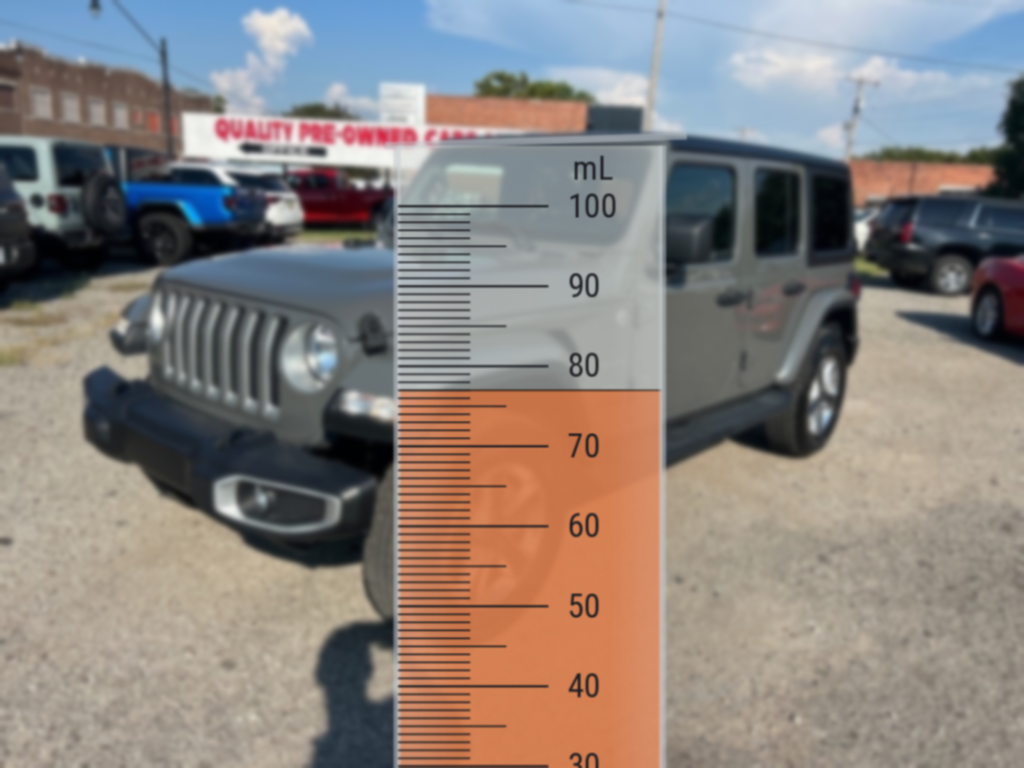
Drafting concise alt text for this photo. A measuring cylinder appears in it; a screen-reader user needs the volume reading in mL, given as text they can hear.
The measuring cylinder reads 77 mL
